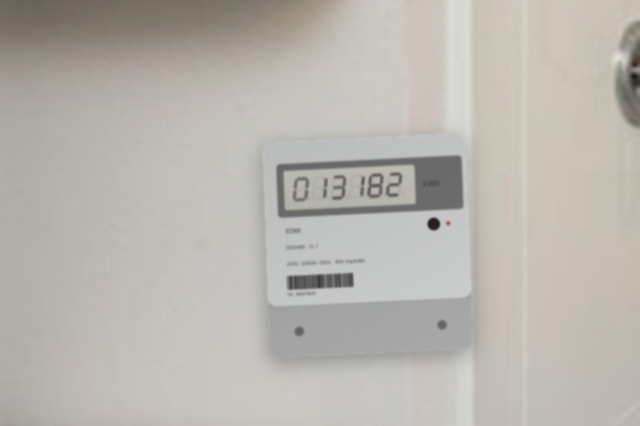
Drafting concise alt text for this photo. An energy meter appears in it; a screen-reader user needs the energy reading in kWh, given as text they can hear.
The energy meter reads 13182 kWh
